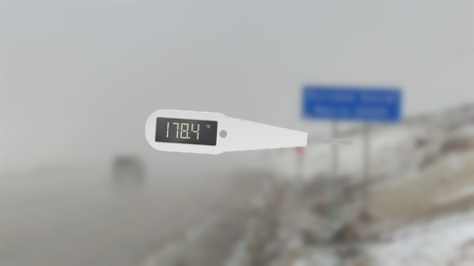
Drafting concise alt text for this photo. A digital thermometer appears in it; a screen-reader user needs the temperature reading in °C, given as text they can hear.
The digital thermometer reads 178.4 °C
